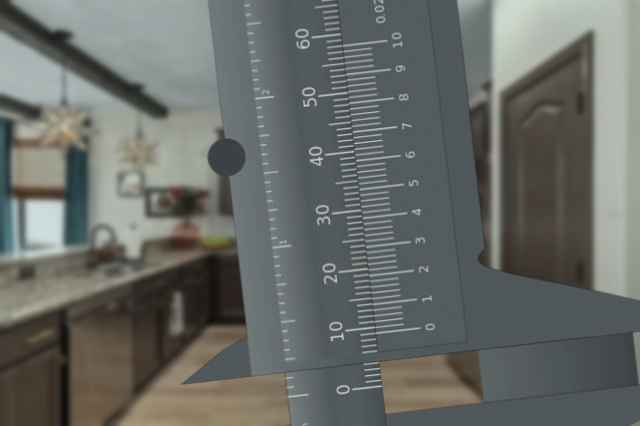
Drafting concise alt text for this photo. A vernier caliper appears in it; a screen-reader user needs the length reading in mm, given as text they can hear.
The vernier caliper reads 9.0 mm
